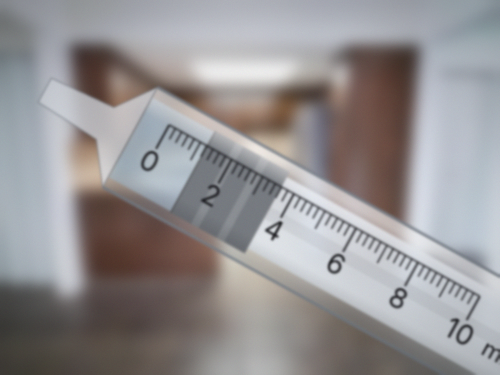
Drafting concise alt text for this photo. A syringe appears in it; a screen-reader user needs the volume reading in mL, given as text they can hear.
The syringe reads 1.2 mL
